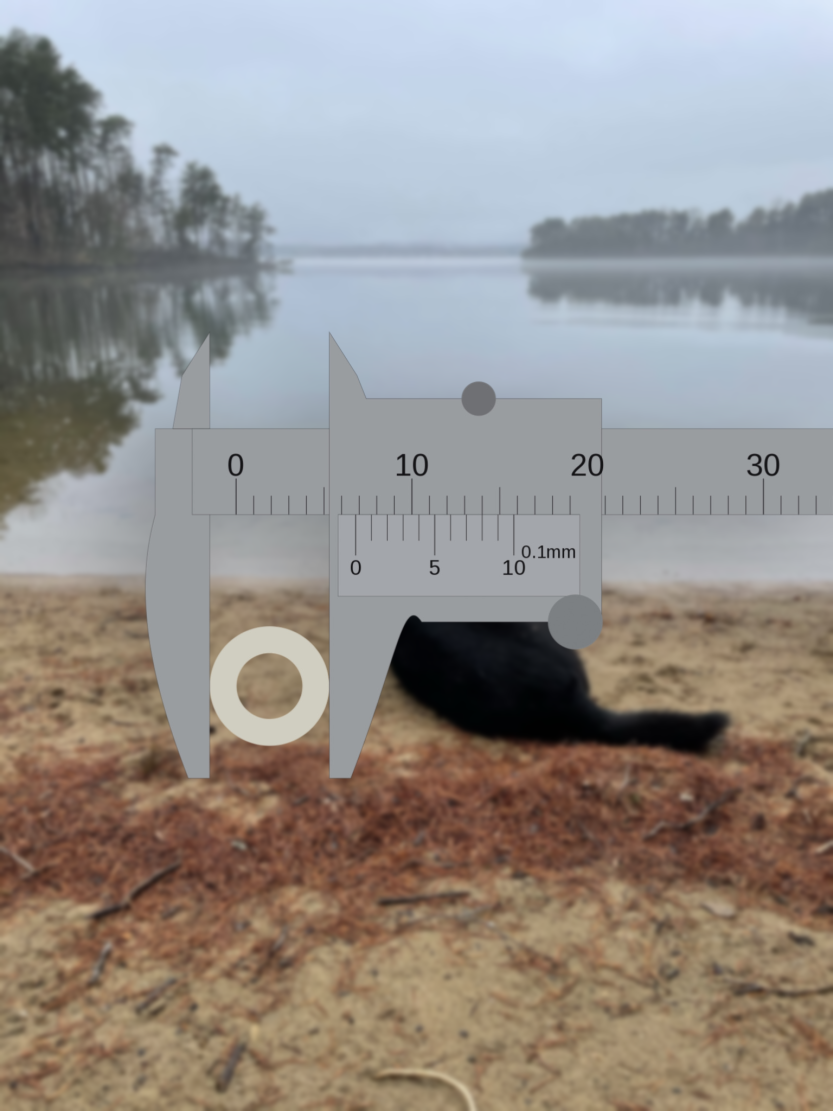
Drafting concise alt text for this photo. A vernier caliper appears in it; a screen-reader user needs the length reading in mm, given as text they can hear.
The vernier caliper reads 6.8 mm
